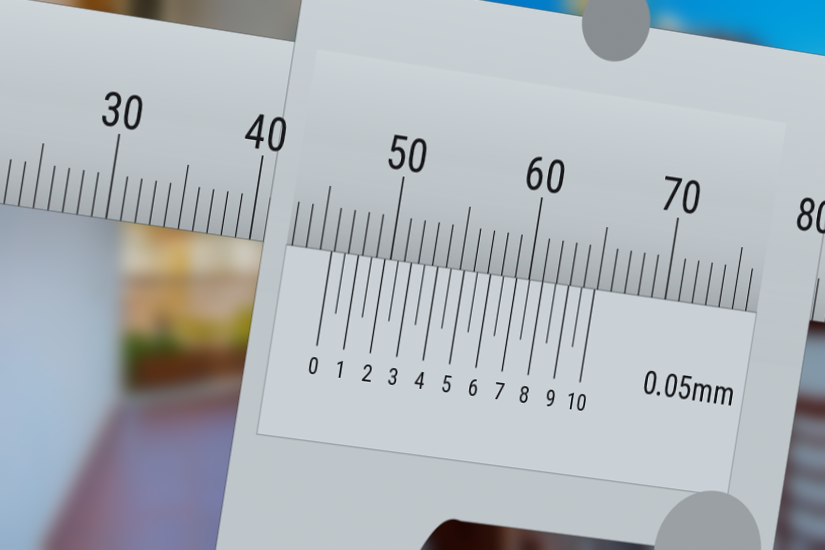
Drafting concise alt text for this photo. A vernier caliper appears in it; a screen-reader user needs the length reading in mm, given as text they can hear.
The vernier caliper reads 45.8 mm
